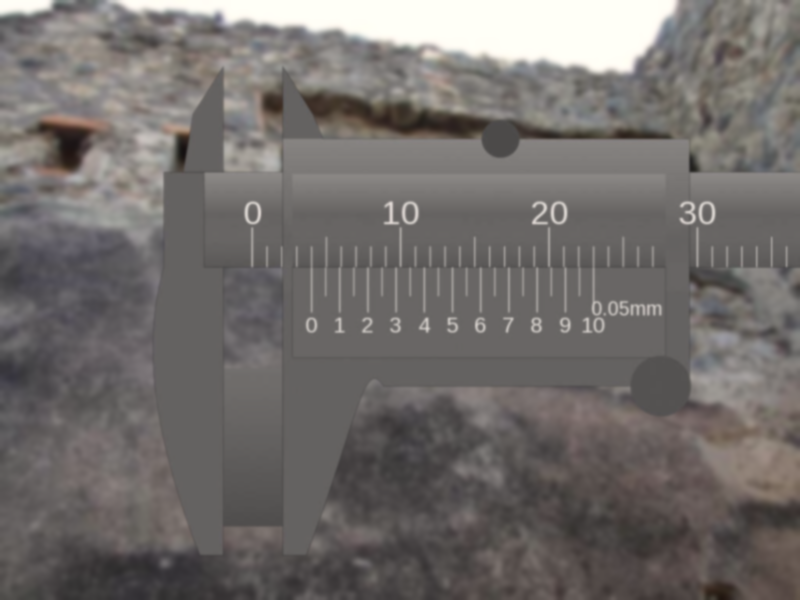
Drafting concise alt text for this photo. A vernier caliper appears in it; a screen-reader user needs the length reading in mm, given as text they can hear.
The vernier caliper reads 4.0 mm
